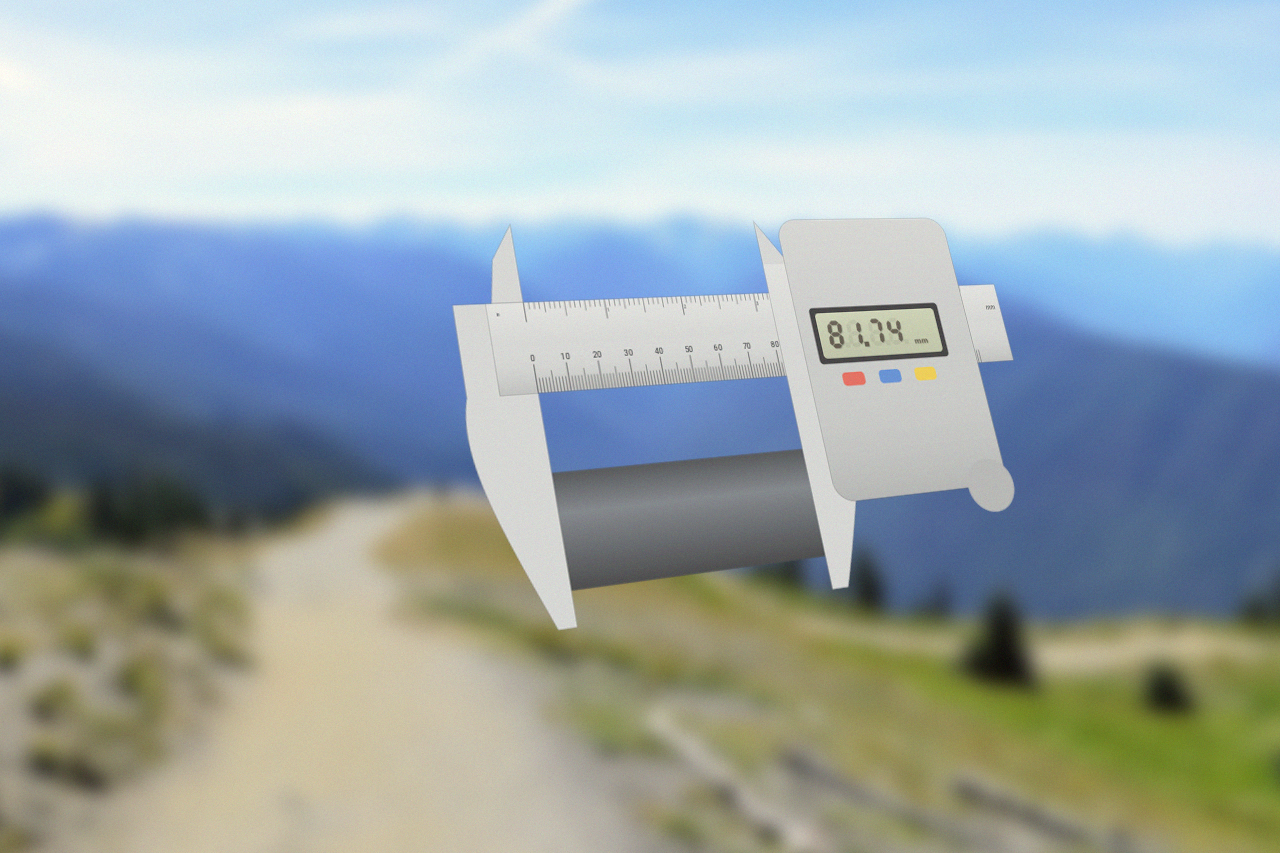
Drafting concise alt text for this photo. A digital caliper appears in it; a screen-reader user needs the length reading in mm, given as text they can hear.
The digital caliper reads 81.74 mm
